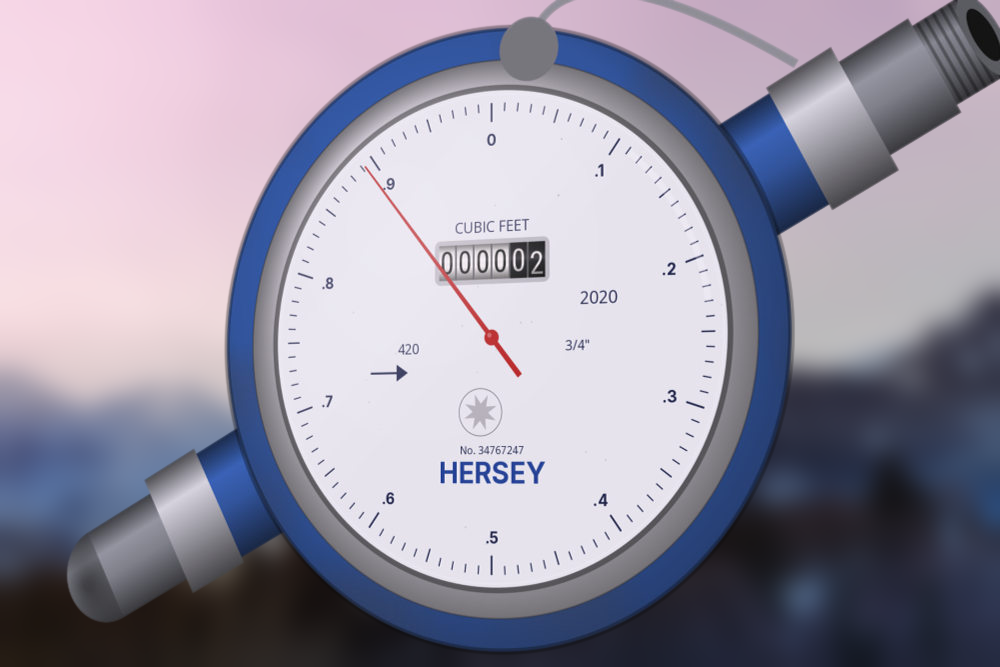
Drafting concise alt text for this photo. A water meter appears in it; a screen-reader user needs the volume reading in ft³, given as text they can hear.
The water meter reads 1.89 ft³
